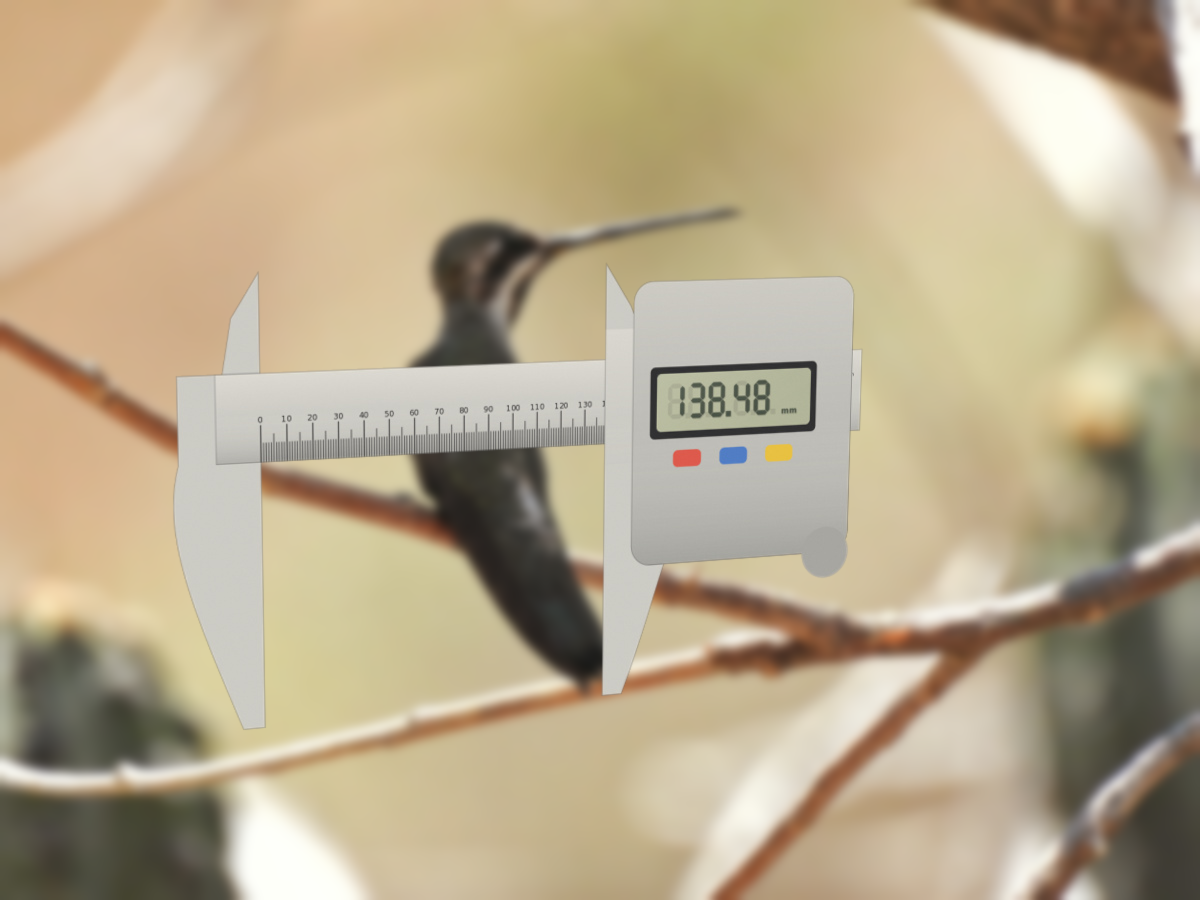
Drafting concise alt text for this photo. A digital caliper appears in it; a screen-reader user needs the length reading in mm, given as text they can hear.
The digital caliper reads 138.48 mm
